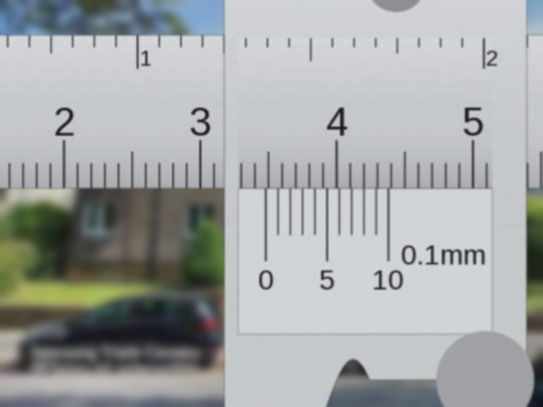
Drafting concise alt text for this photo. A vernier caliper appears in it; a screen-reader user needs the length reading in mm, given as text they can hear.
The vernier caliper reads 34.8 mm
